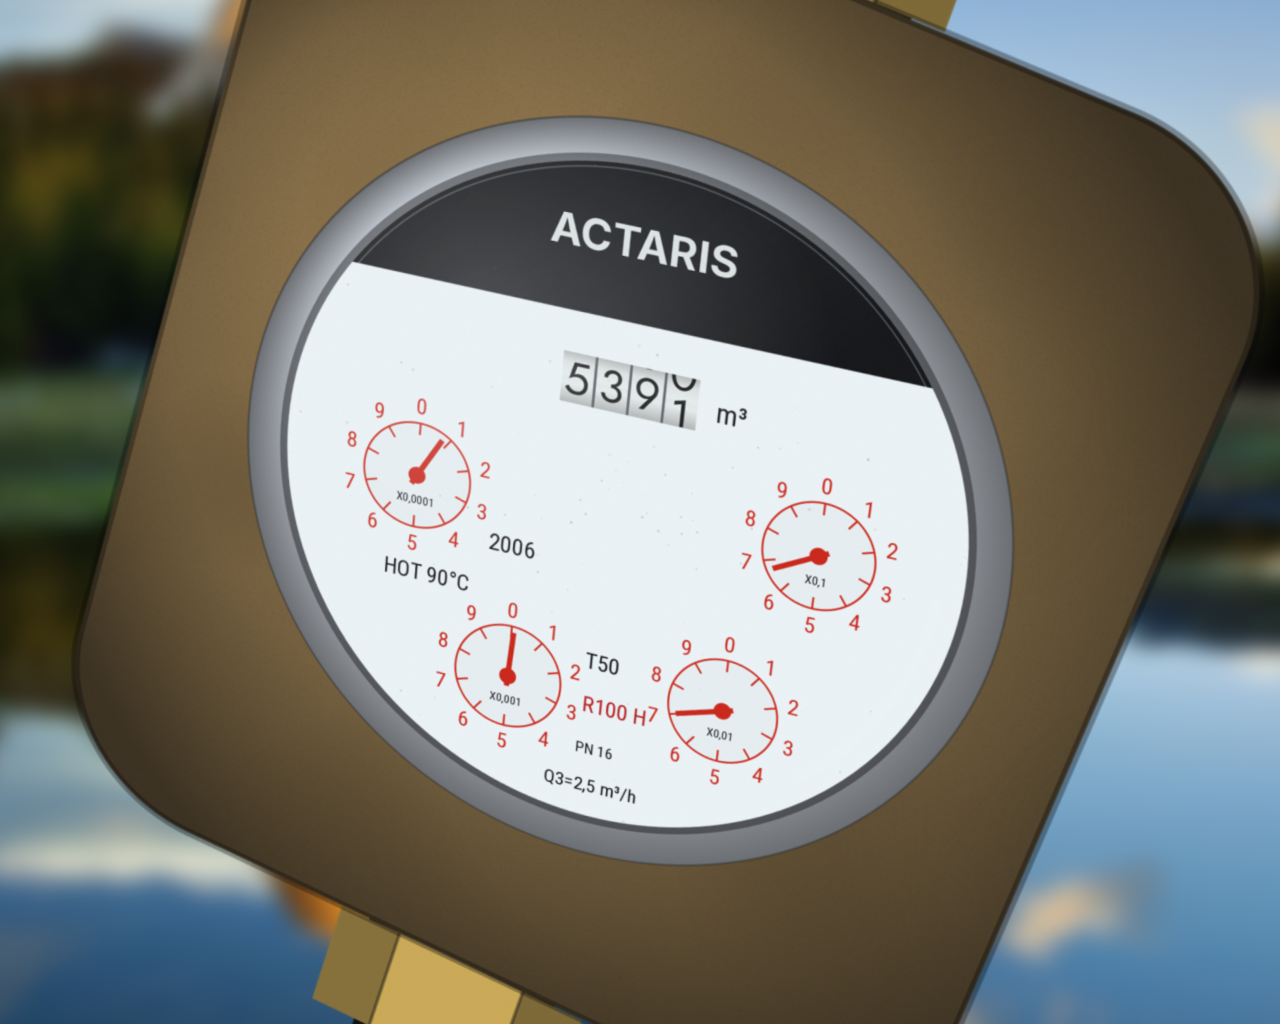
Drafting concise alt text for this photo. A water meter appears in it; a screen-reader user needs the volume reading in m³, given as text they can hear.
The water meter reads 5390.6700 m³
